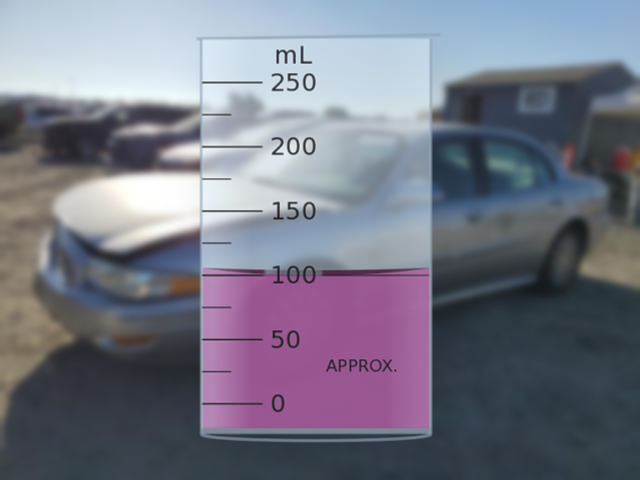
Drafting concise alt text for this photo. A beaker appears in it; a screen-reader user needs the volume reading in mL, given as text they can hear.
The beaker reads 100 mL
